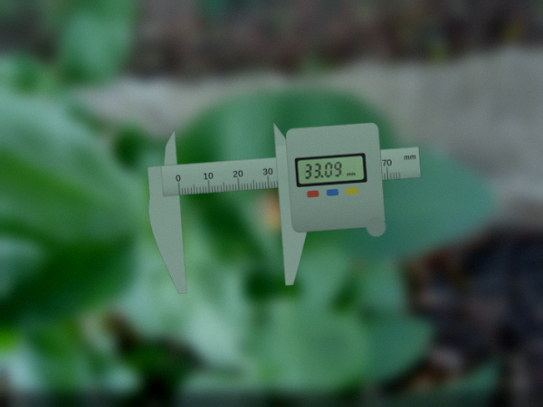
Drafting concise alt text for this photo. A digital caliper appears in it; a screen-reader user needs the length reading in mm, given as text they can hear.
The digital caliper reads 33.09 mm
